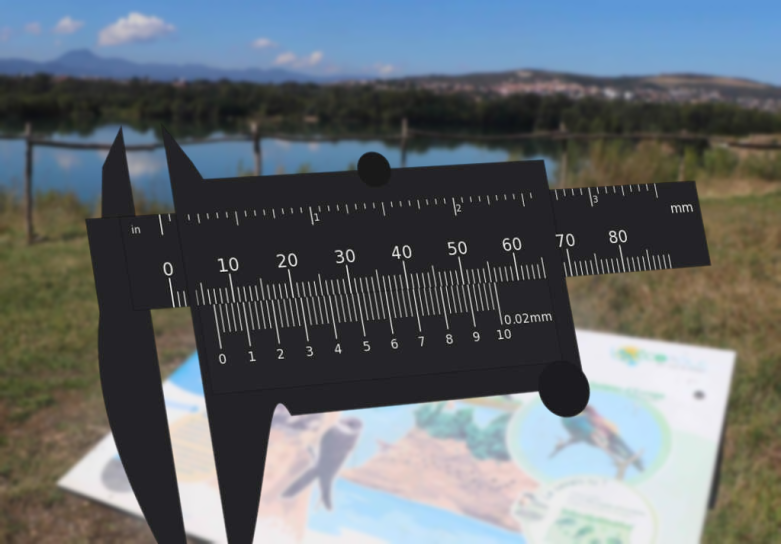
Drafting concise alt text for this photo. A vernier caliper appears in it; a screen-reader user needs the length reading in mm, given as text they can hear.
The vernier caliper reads 6.6 mm
